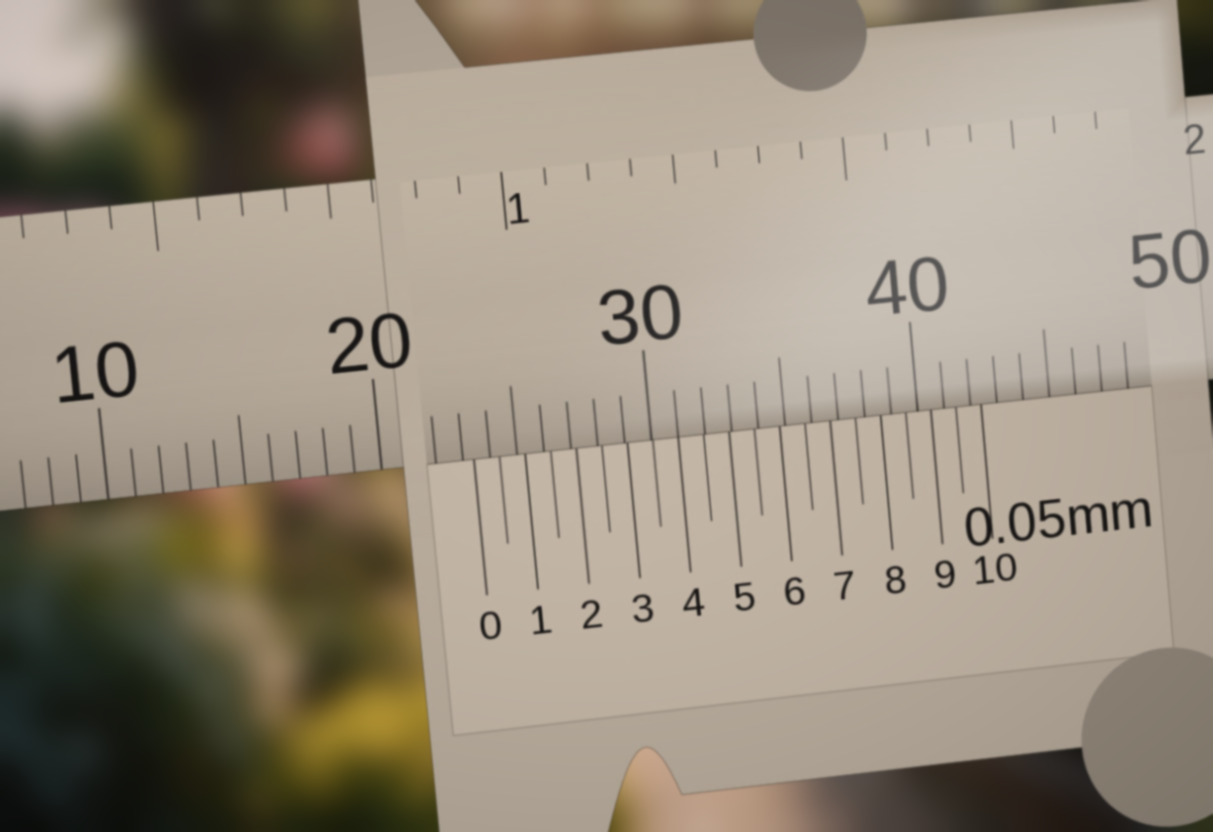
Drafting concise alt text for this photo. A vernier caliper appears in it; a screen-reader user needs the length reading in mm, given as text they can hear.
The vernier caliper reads 23.4 mm
